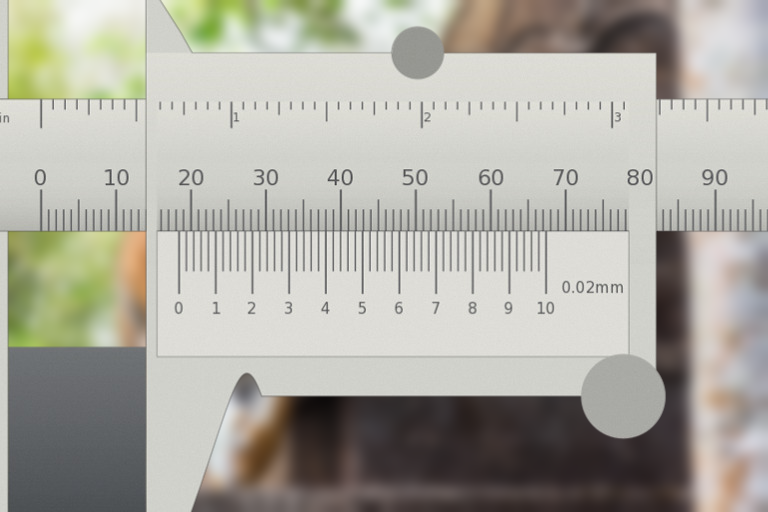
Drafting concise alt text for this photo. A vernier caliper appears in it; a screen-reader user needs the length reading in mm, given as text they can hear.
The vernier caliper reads 18.4 mm
